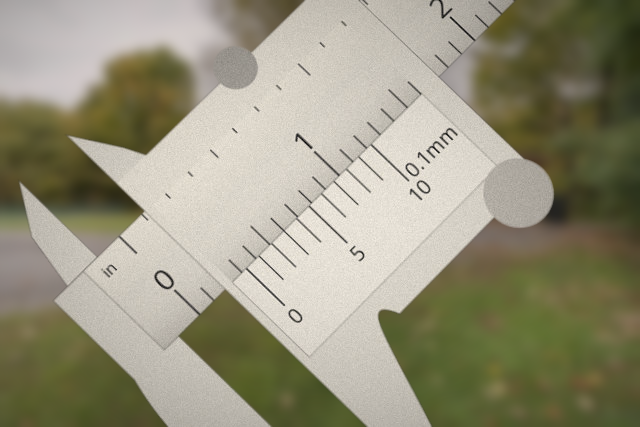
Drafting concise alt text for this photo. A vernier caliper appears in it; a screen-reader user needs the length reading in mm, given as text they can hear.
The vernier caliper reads 3.3 mm
